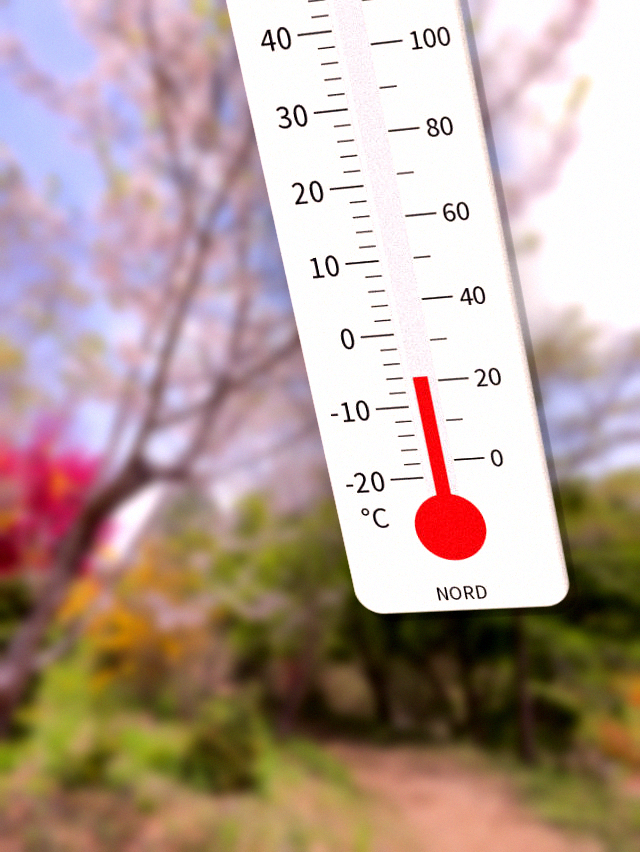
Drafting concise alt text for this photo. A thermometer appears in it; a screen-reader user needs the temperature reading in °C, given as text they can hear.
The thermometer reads -6 °C
